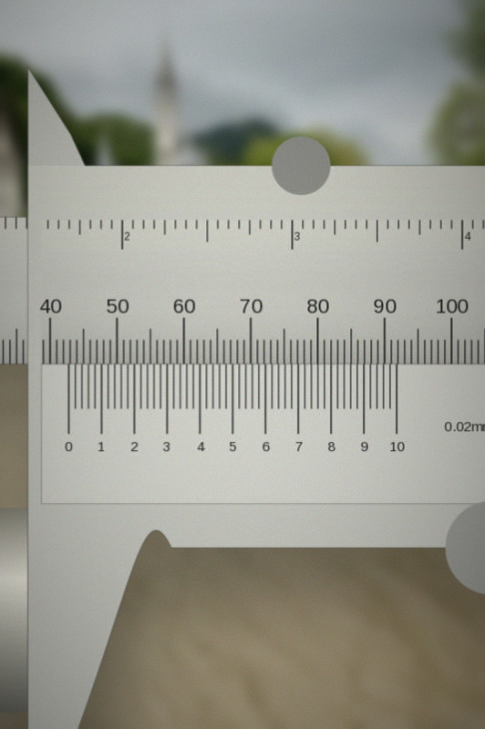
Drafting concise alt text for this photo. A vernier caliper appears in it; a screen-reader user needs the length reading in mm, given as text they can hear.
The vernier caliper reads 42.8 mm
